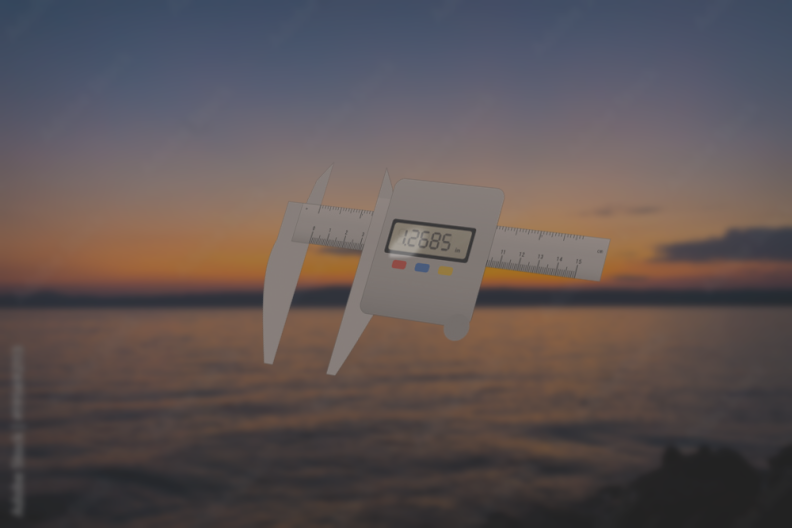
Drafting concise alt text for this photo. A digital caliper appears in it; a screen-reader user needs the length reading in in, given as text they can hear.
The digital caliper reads 1.2685 in
